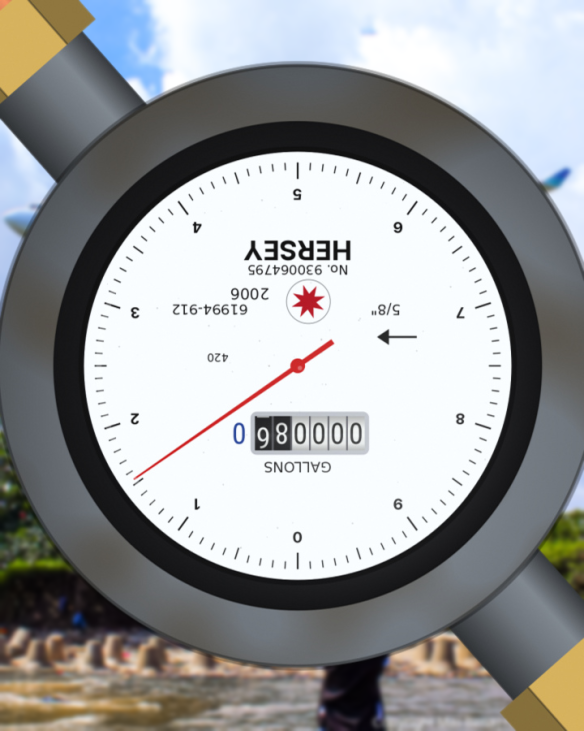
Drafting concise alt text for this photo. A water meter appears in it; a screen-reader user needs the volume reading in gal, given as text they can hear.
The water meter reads 861.5 gal
